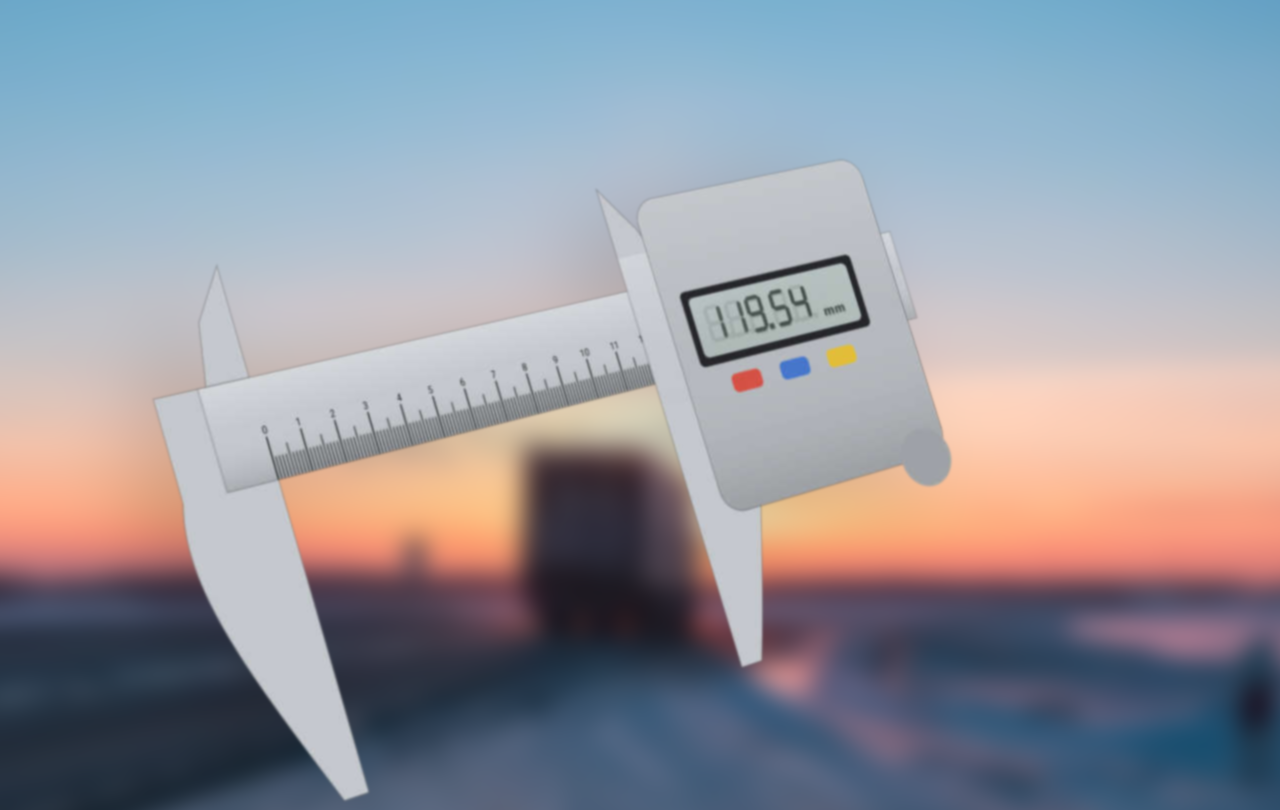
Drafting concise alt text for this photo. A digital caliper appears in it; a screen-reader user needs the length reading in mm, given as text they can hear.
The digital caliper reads 119.54 mm
